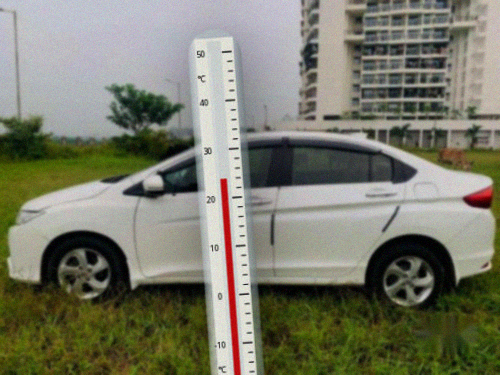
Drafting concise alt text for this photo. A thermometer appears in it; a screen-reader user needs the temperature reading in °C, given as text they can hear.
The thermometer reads 24 °C
